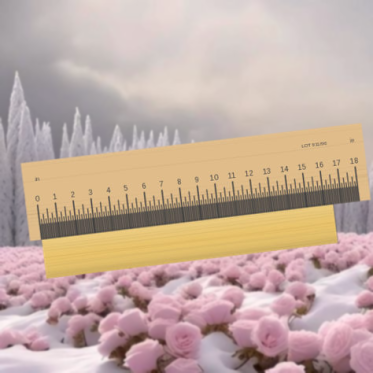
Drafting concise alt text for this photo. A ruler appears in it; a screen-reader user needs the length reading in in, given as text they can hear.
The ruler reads 16.5 in
